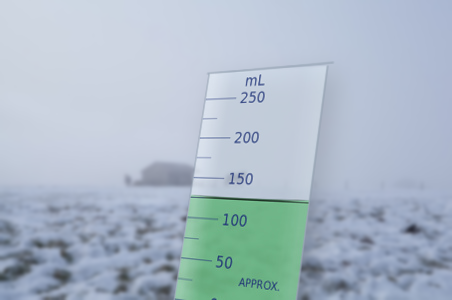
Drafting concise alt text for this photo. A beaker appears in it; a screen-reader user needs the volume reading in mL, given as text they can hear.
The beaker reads 125 mL
